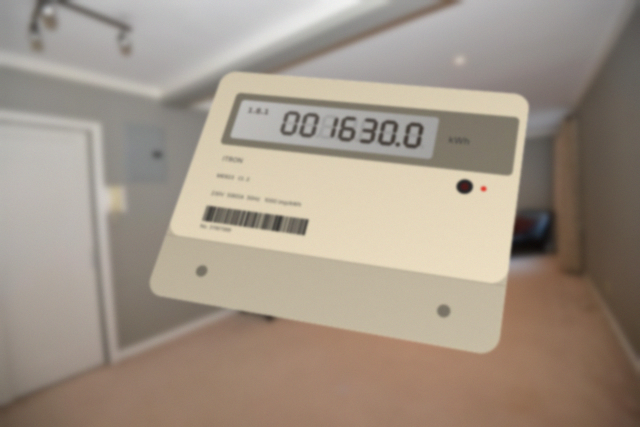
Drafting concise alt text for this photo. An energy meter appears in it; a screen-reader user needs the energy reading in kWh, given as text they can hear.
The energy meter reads 1630.0 kWh
